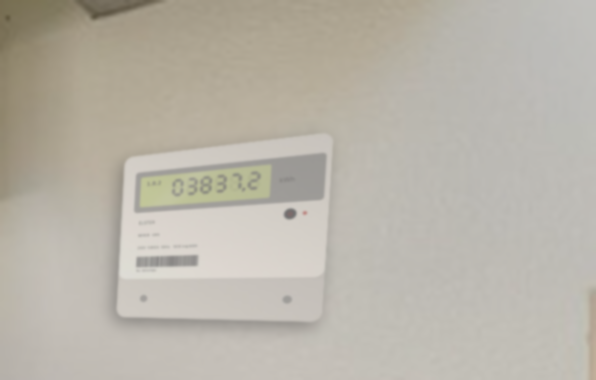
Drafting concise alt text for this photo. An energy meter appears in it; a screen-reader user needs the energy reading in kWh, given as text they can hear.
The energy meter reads 3837.2 kWh
